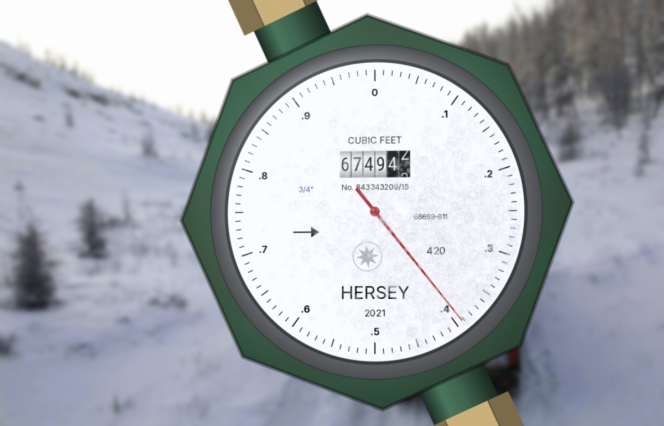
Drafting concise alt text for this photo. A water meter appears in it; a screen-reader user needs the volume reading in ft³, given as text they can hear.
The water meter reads 674942.39 ft³
